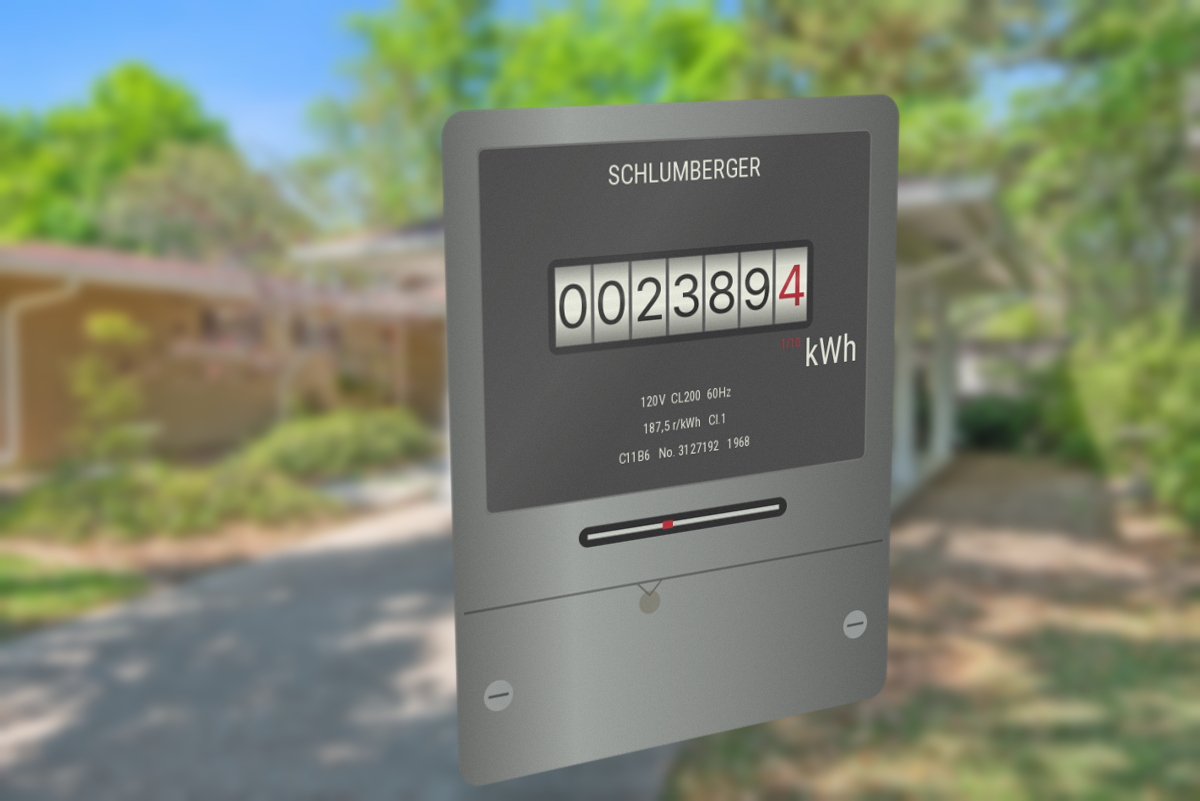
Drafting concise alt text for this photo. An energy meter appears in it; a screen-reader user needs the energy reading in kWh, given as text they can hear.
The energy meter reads 2389.4 kWh
